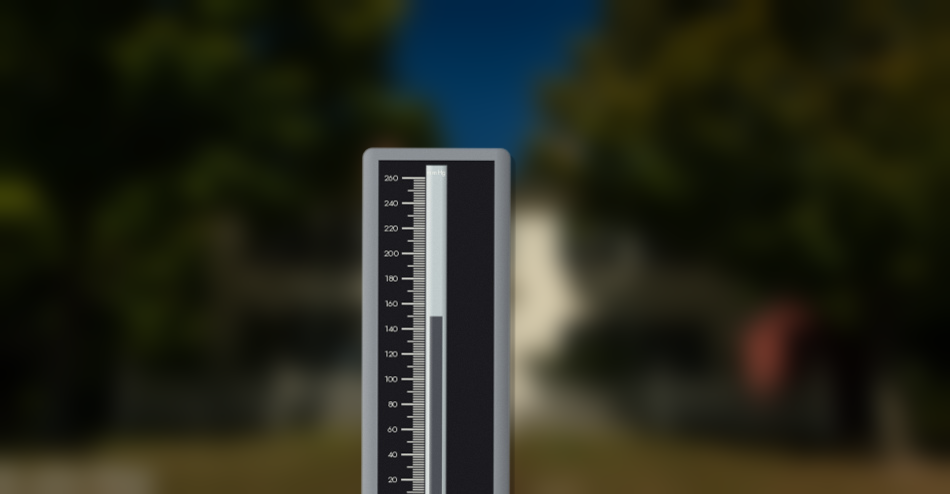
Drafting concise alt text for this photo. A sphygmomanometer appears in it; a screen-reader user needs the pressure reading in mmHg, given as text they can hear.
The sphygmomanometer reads 150 mmHg
